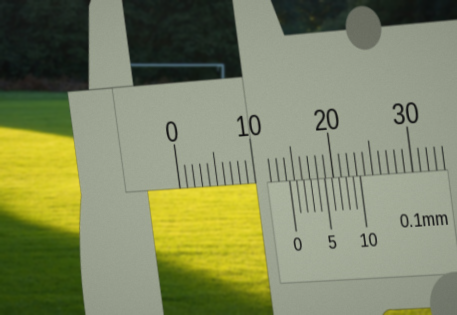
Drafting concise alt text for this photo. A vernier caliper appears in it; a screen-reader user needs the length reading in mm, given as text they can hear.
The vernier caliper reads 14.4 mm
